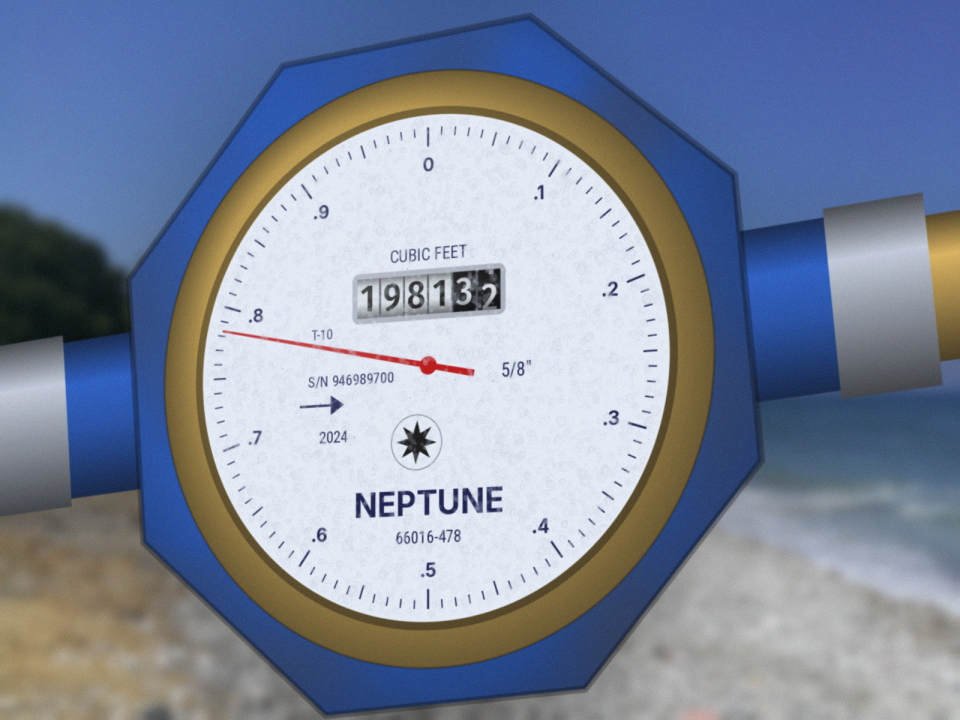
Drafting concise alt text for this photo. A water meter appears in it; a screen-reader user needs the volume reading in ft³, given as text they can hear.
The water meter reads 198131.78 ft³
